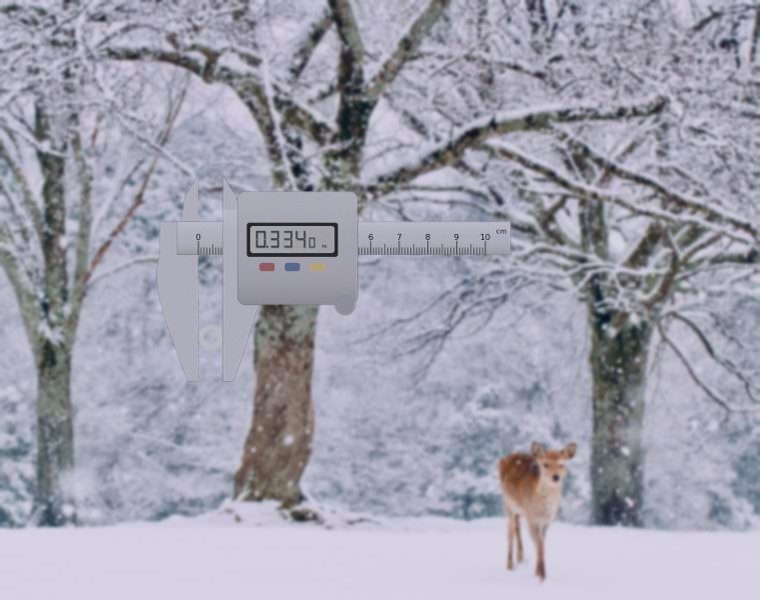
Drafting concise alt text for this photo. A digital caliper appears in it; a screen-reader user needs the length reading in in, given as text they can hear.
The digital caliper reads 0.3340 in
